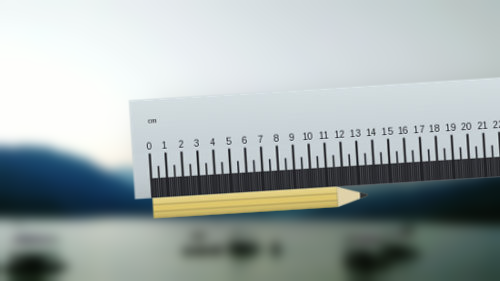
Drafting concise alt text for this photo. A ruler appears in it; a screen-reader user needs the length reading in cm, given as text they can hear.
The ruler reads 13.5 cm
